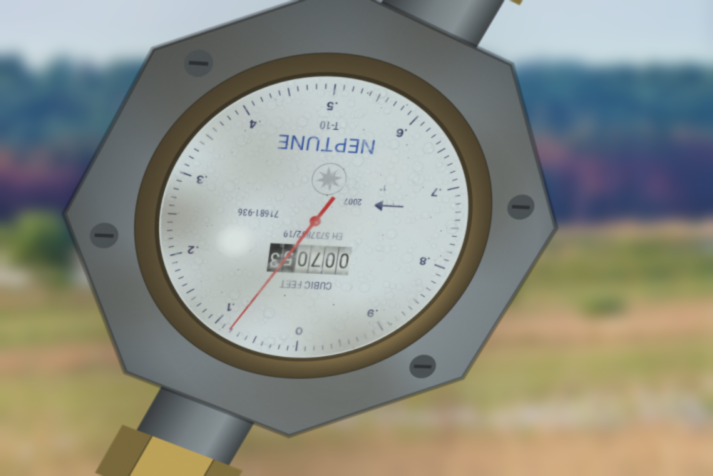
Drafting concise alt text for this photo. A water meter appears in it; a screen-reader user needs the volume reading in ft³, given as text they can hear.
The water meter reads 7053.08 ft³
